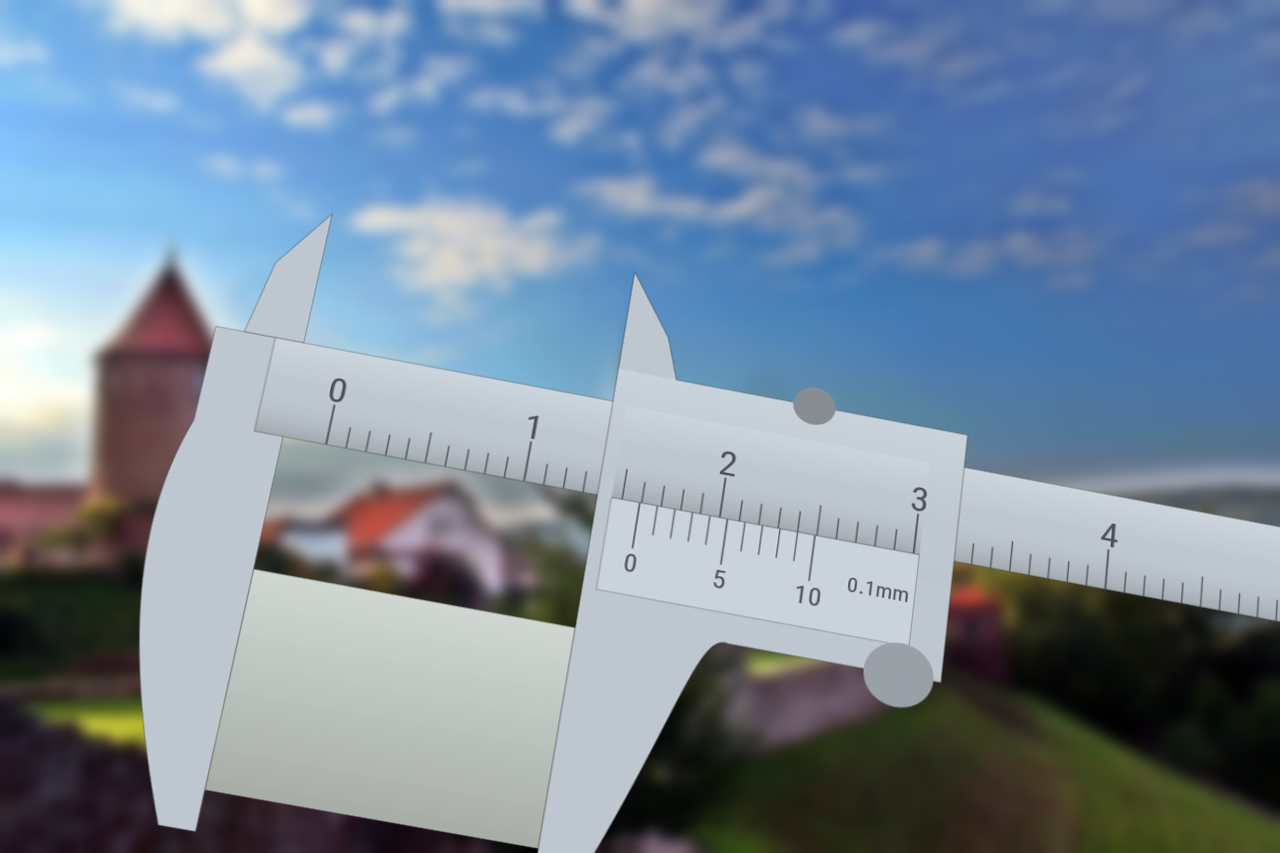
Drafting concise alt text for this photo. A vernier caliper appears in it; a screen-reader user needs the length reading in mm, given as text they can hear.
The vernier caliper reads 15.9 mm
